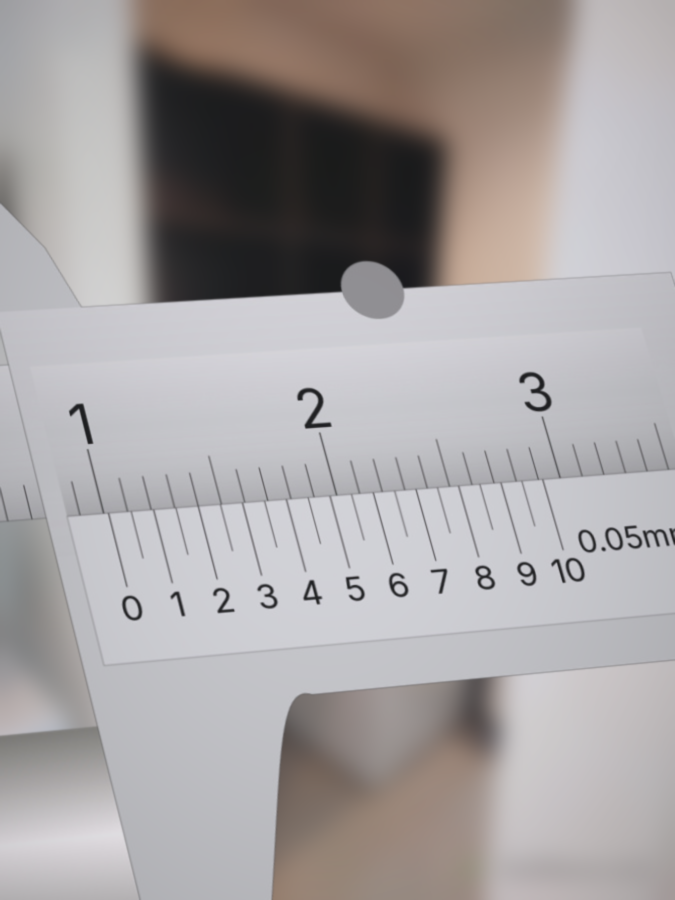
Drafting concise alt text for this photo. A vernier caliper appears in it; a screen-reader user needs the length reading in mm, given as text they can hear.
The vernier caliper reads 10.2 mm
